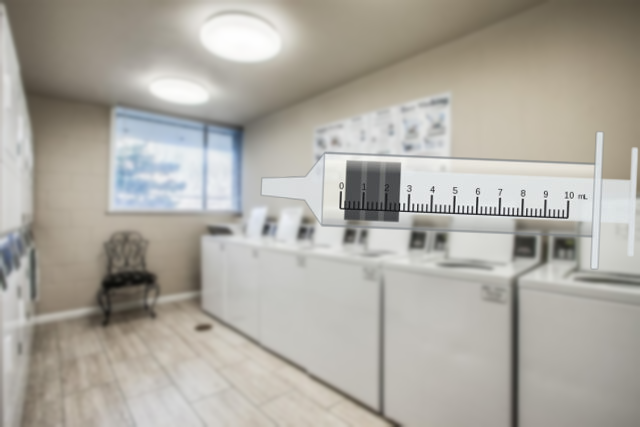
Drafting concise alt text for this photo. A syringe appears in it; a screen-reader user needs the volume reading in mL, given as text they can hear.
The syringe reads 0.2 mL
